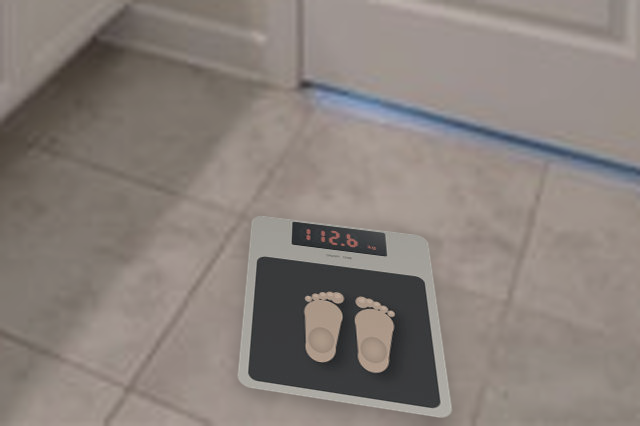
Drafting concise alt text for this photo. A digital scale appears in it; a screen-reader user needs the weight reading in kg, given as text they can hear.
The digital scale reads 112.6 kg
